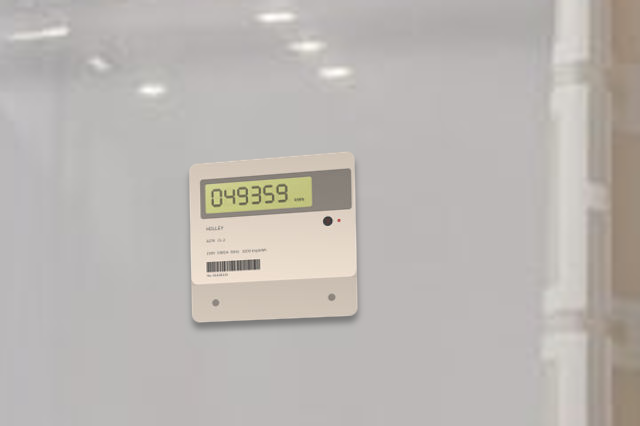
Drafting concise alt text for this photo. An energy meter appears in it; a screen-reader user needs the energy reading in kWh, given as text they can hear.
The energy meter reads 49359 kWh
